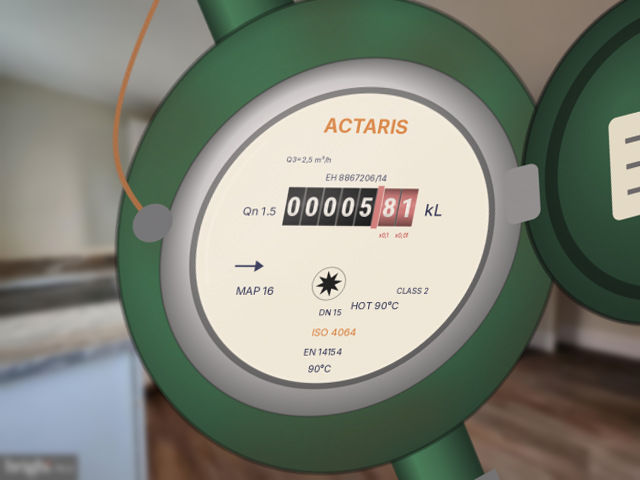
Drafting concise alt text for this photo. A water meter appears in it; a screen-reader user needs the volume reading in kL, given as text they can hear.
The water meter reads 5.81 kL
